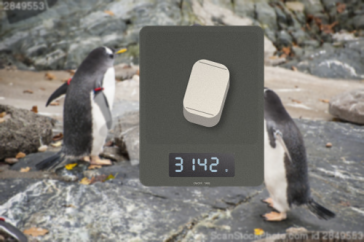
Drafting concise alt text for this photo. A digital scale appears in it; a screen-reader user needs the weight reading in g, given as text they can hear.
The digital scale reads 3142 g
